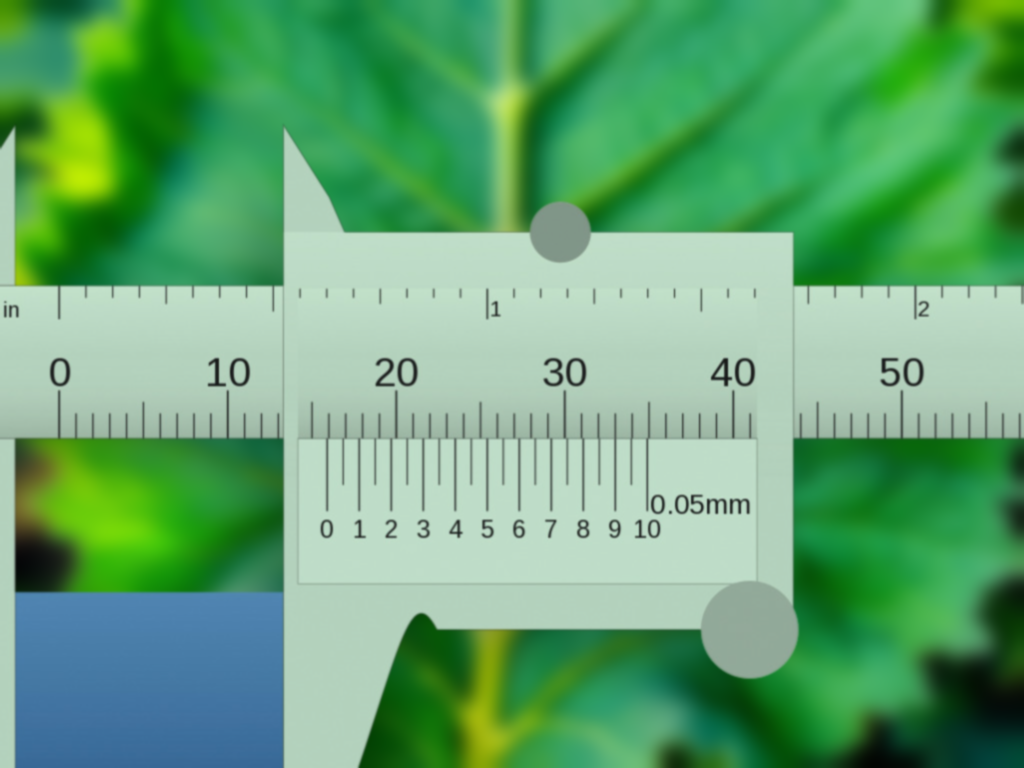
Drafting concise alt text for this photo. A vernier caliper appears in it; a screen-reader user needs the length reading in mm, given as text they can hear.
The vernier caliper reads 15.9 mm
